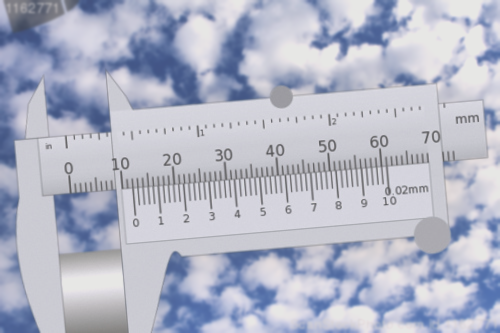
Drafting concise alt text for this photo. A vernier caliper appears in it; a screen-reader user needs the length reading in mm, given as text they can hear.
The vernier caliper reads 12.0 mm
